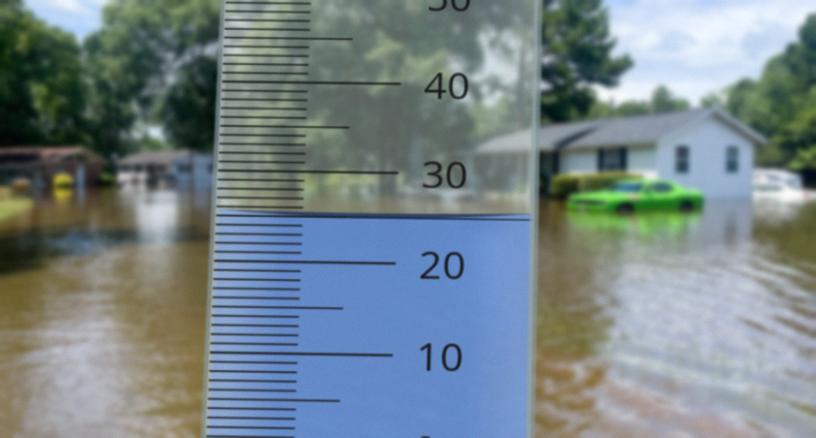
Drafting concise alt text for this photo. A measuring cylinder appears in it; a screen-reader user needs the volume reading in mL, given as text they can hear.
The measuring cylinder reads 25 mL
